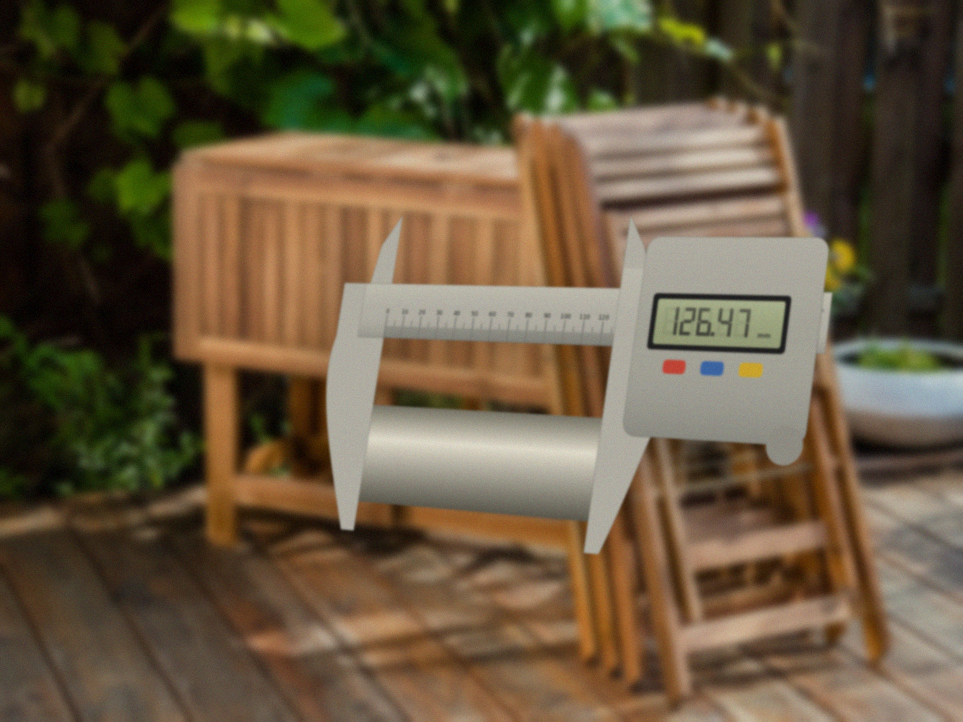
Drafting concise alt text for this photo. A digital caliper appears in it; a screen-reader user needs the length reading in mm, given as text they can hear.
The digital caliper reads 126.47 mm
